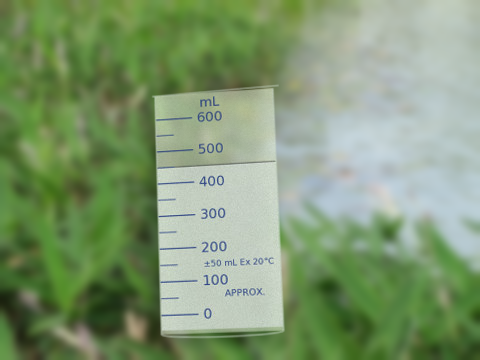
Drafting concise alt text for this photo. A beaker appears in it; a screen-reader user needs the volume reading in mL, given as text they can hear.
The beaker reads 450 mL
